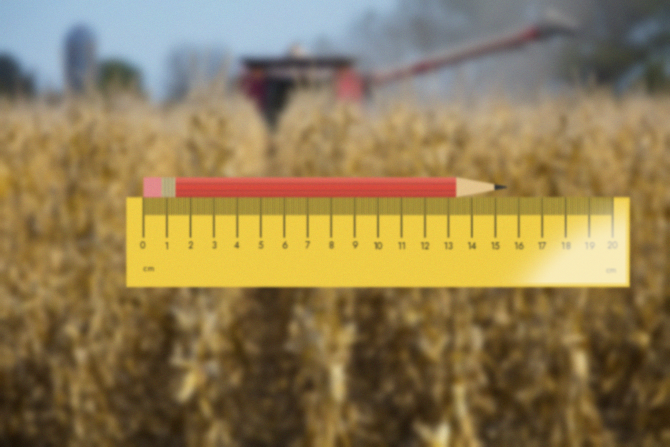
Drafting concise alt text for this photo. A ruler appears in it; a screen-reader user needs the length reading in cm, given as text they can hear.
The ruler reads 15.5 cm
